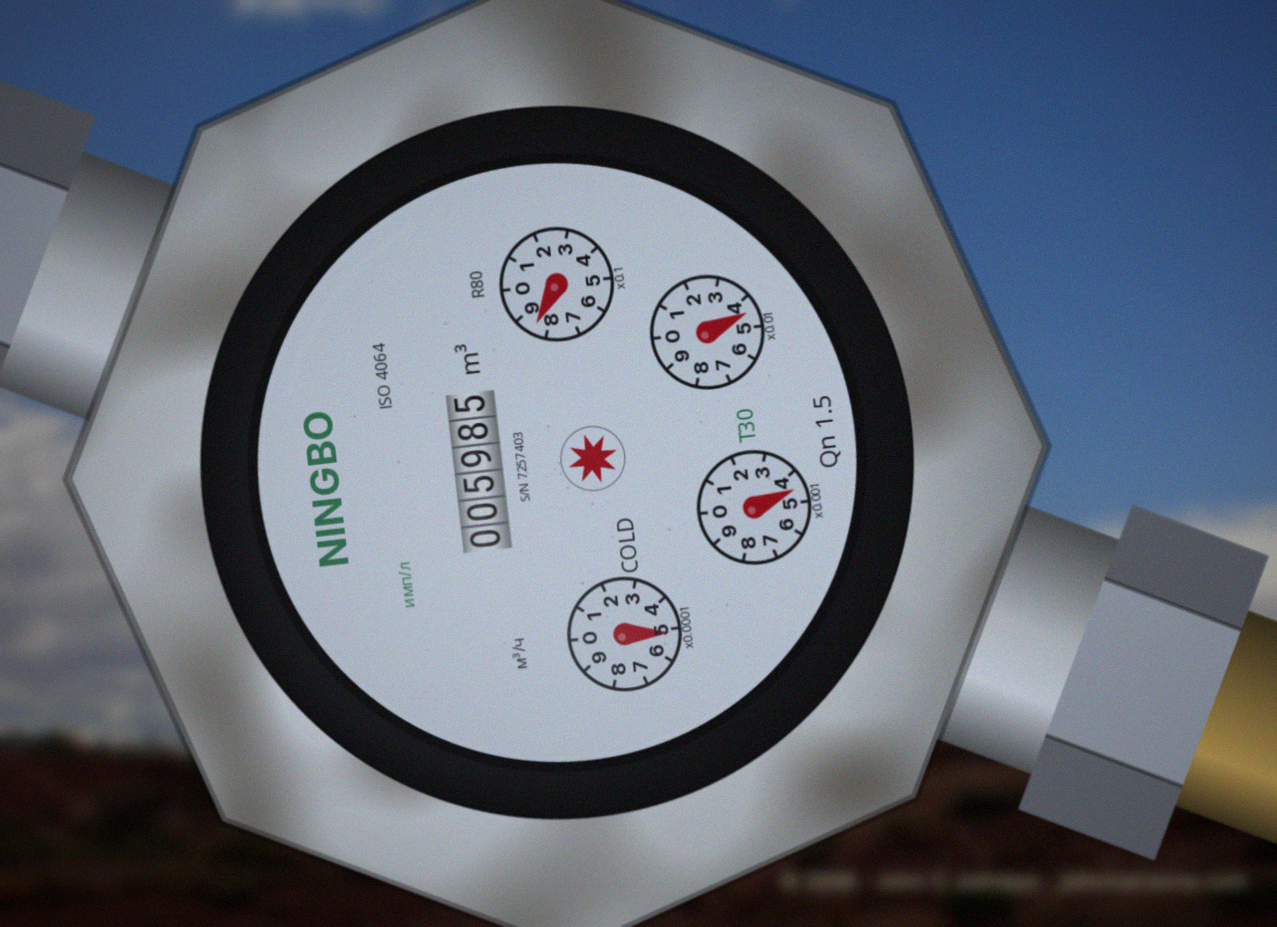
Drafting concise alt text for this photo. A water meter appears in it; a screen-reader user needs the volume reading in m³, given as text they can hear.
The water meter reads 5985.8445 m³
